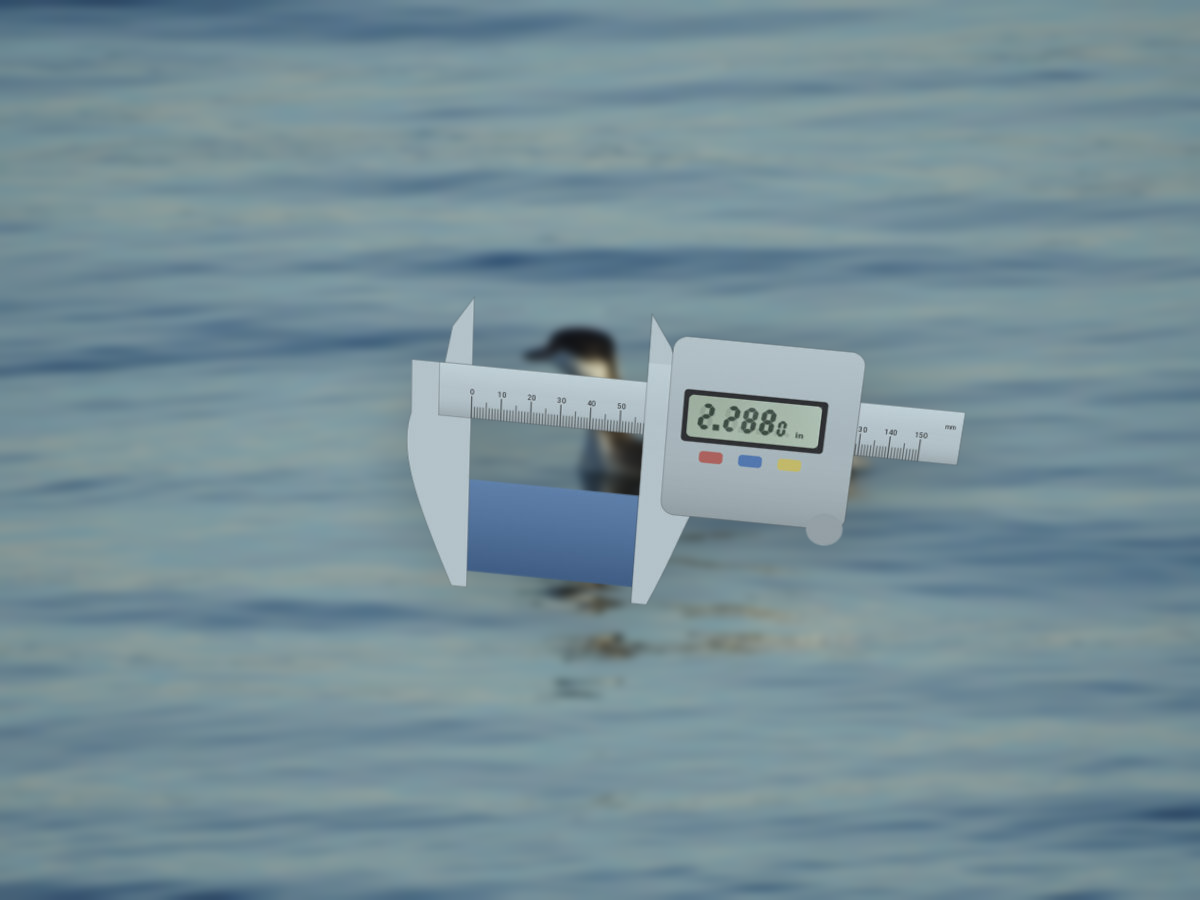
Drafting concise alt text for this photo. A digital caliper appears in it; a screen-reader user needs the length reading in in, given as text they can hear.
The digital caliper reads 2.2880 in
